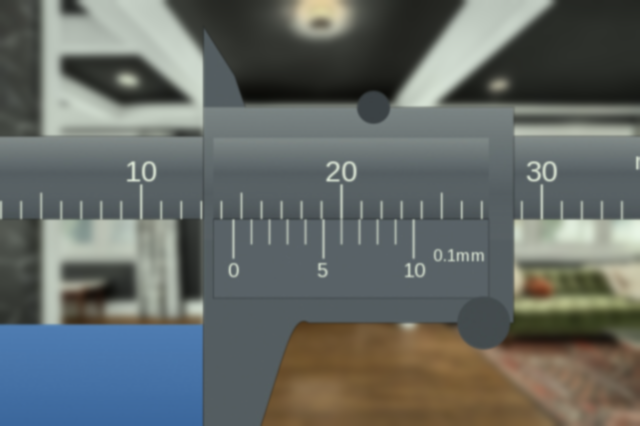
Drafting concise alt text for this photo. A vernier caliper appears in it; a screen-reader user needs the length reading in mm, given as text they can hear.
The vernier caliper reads 14.6 mm
